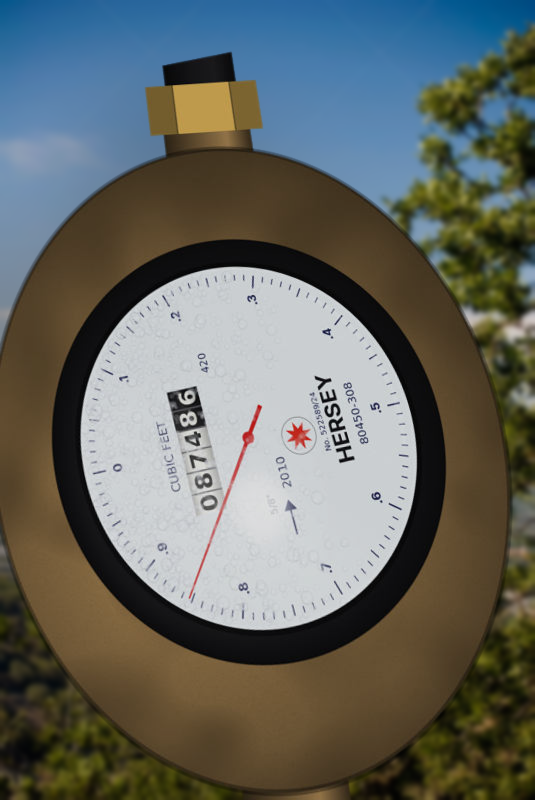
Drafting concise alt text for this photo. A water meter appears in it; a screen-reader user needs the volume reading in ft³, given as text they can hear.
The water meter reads 87485.85 ft³
